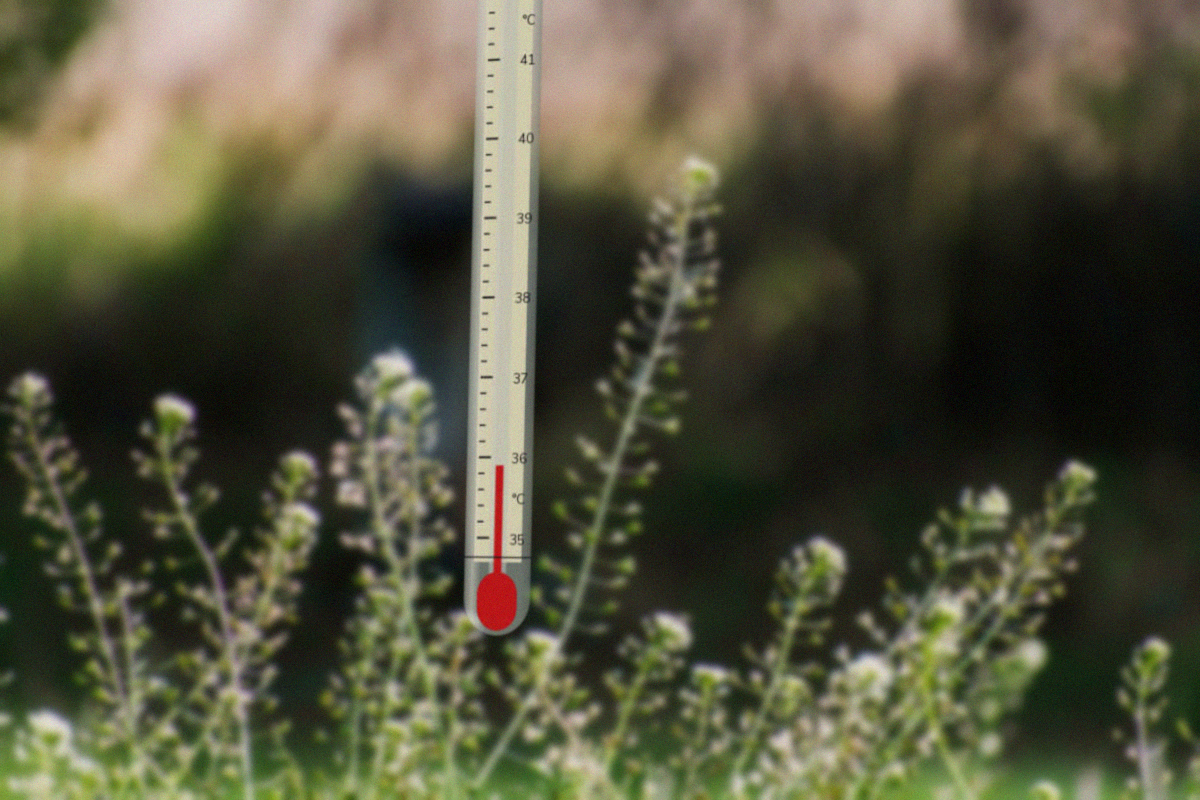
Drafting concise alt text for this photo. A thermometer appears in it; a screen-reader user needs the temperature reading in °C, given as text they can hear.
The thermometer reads 35.9 °C
